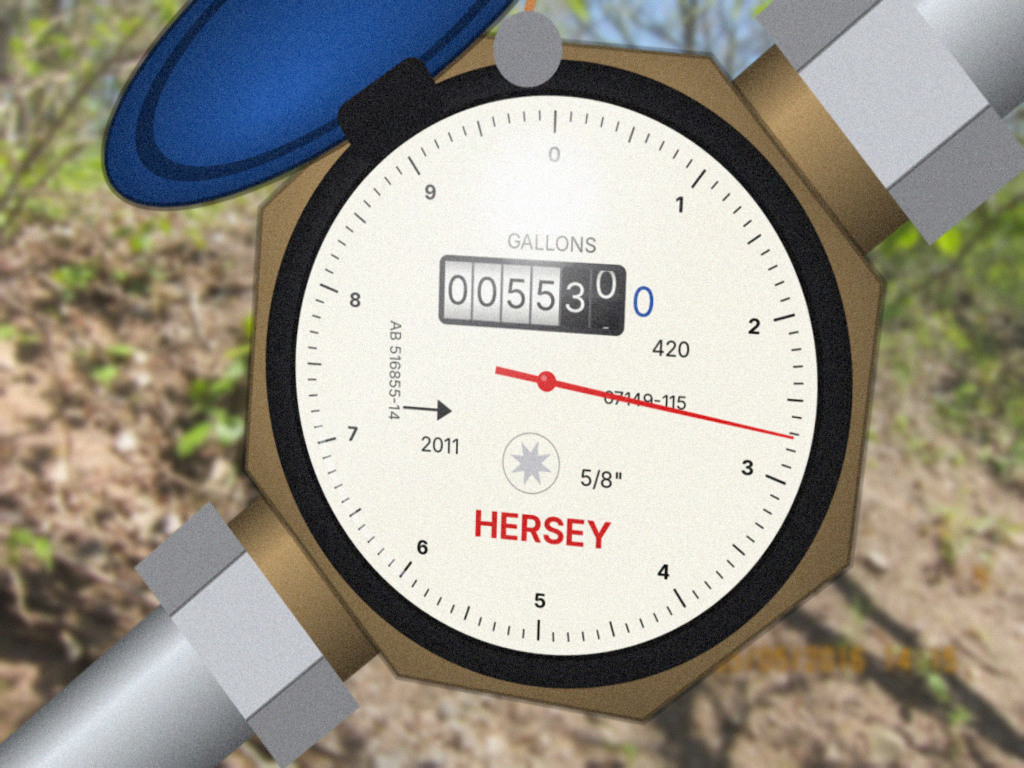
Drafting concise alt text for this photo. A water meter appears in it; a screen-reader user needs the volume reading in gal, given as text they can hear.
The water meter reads 55302.7 gal
